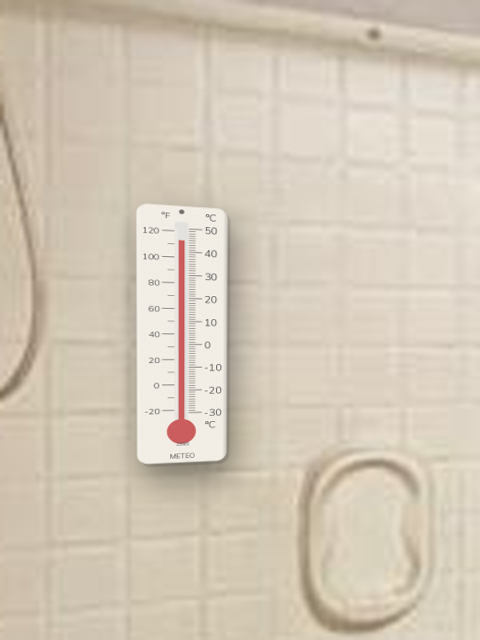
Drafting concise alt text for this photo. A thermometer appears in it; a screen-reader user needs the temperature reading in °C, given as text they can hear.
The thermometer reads 45 °C
